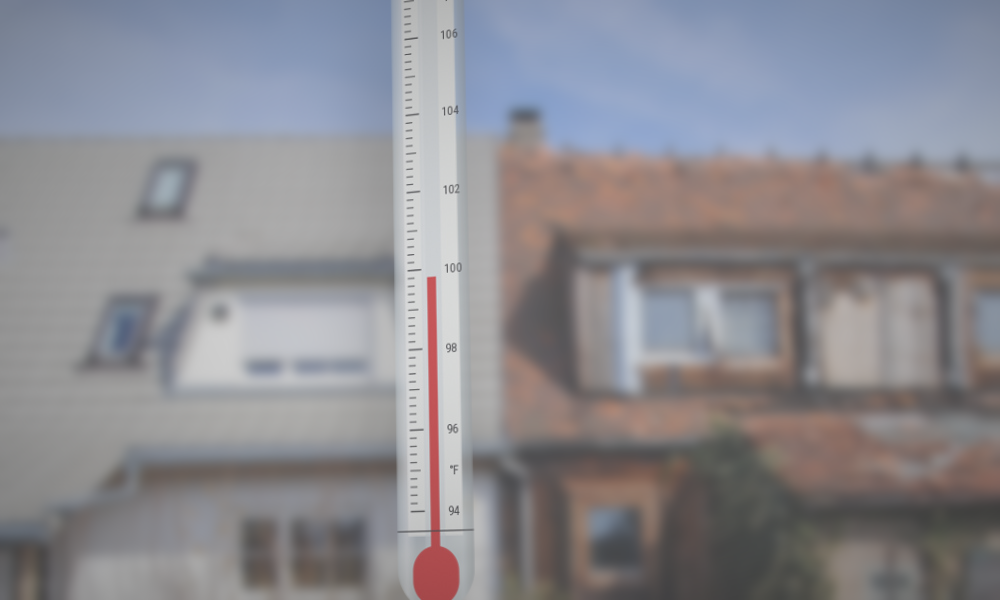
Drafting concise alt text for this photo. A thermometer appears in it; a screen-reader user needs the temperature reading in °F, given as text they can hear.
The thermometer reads 99.8 °F
